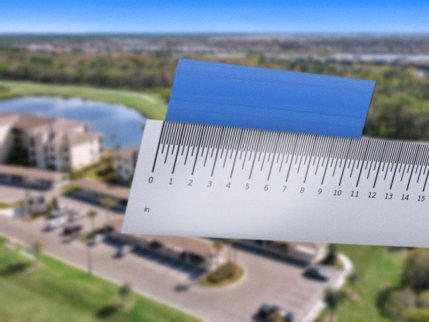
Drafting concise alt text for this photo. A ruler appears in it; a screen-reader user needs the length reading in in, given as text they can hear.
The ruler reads 10.5 in
